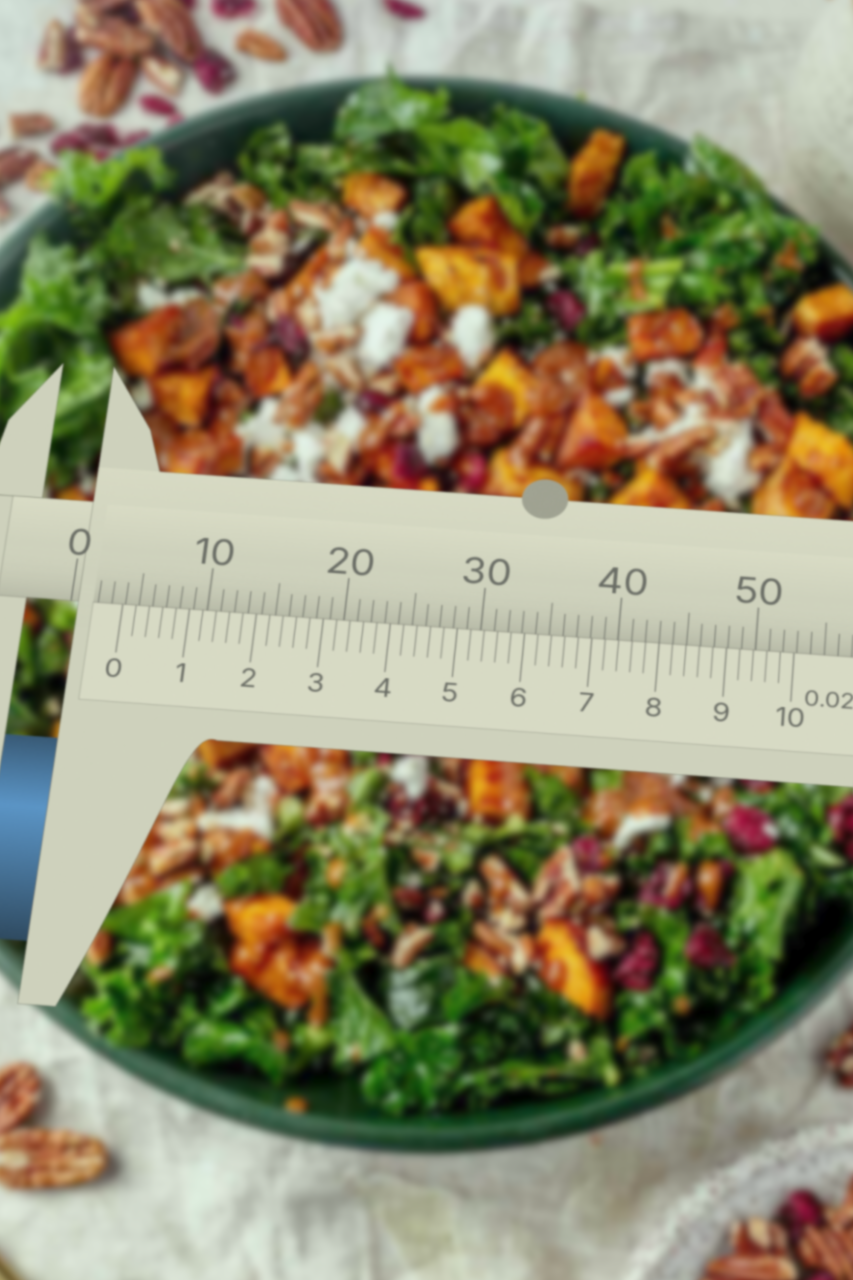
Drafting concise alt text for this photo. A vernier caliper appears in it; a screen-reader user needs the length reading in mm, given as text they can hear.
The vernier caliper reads 3.8 mm
